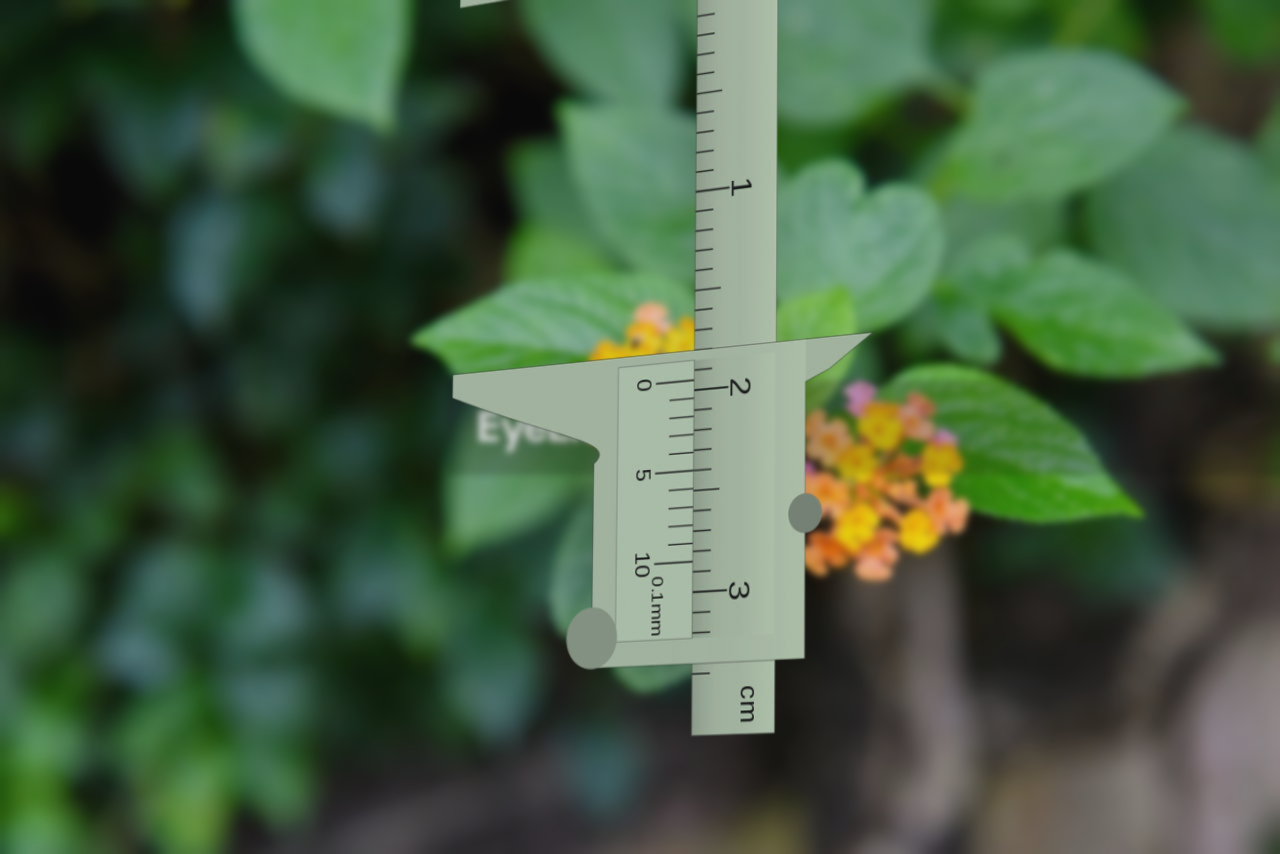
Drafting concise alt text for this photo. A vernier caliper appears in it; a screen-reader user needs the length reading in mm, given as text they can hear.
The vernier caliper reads 19.5 mm
